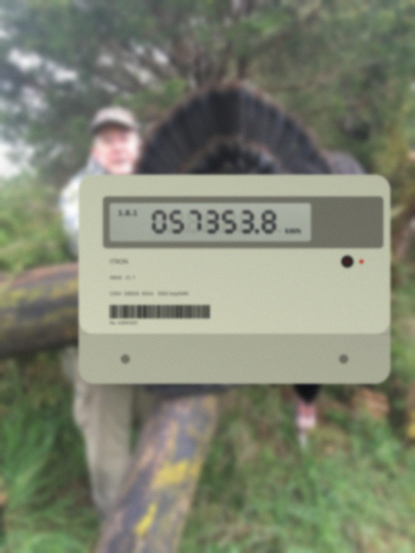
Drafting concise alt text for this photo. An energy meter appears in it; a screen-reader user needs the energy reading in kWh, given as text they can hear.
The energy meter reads 57353.8 kWh
